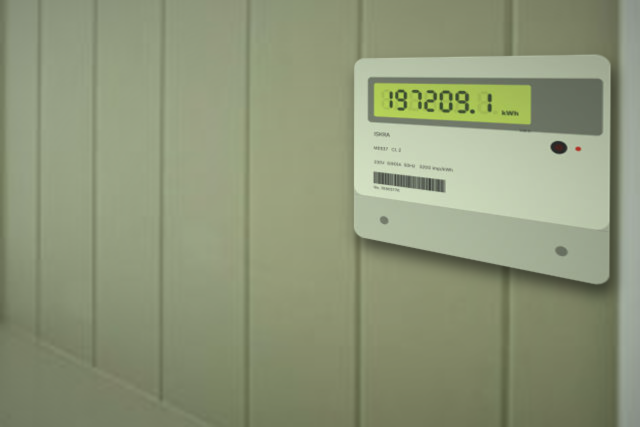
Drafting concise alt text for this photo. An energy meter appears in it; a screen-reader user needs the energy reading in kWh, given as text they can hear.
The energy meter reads 197209.1 kWh
